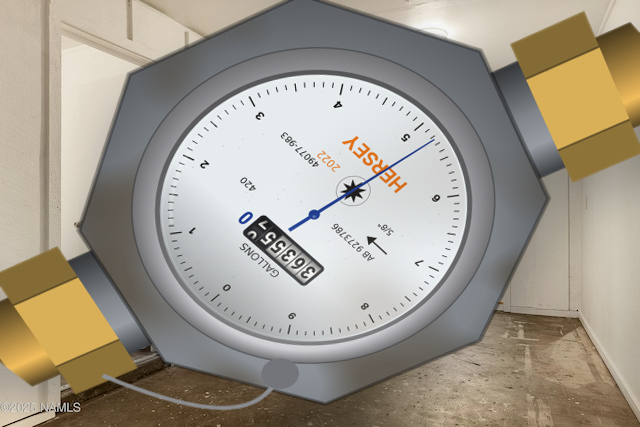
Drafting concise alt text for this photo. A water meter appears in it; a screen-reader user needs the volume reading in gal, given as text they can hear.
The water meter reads 3635565.2 gal
